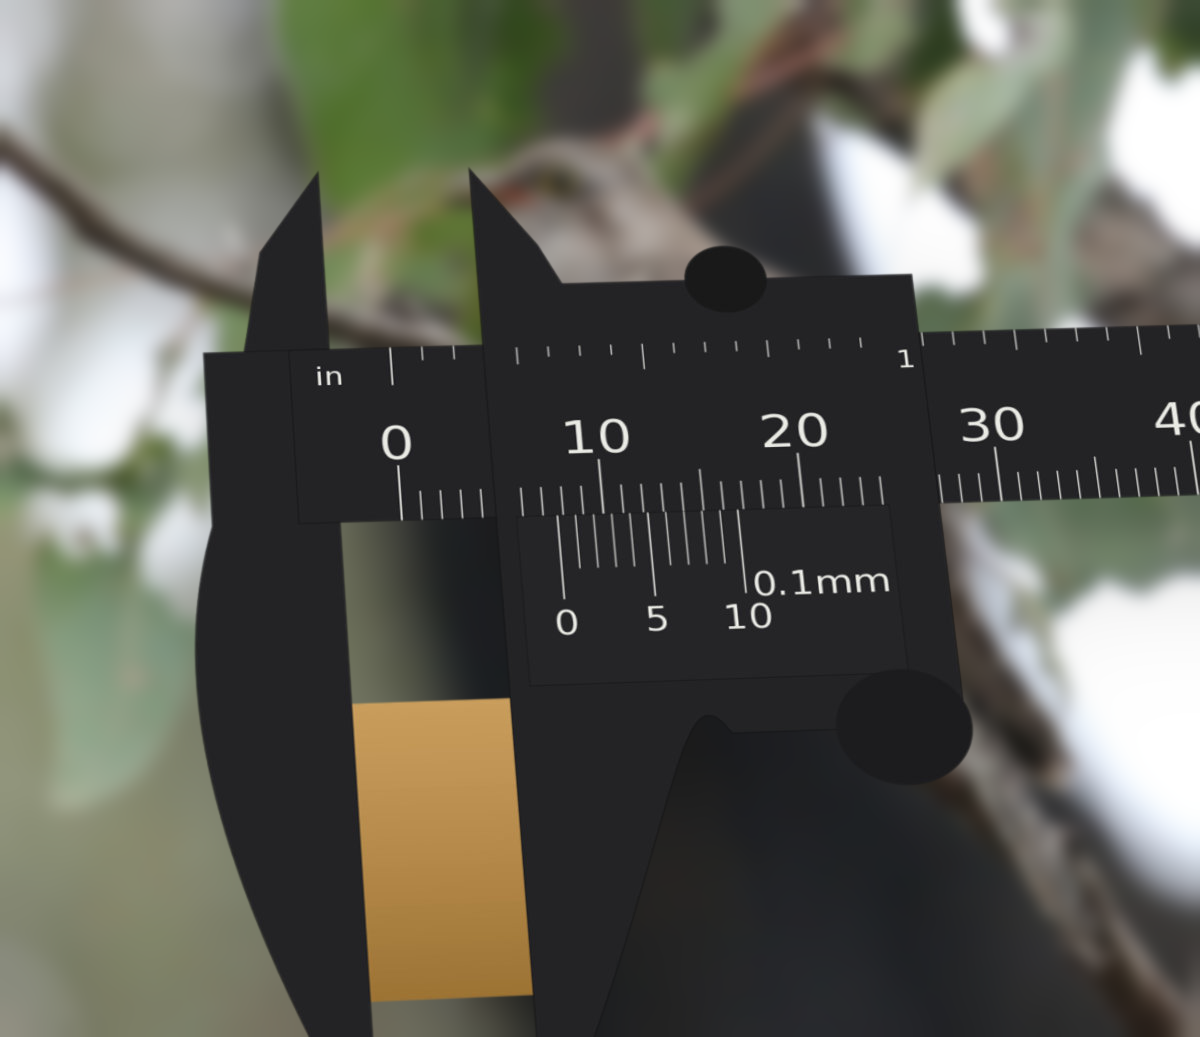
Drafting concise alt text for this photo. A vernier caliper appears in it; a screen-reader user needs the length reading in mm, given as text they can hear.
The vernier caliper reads 7.7 mm
